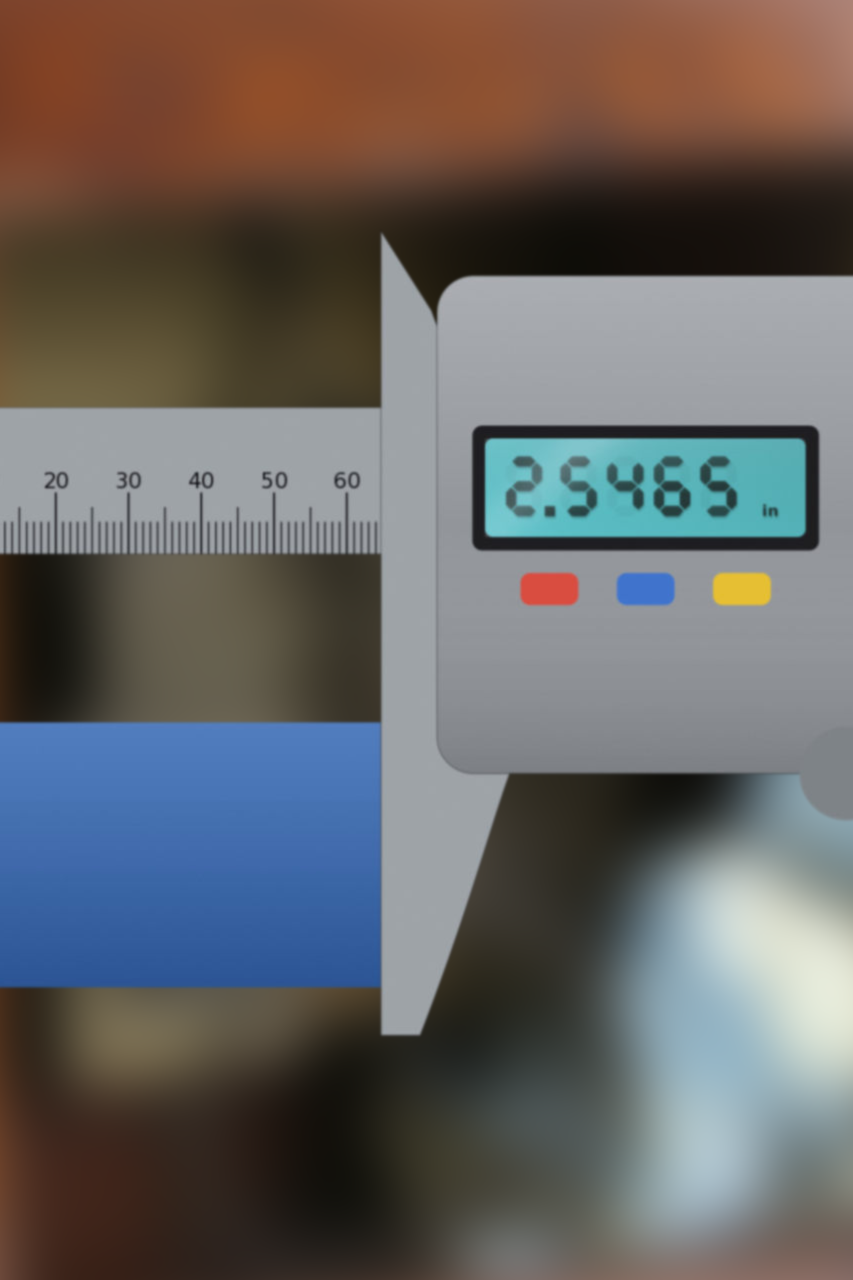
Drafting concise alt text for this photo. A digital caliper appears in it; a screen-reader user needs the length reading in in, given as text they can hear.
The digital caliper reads 2.5465 in
